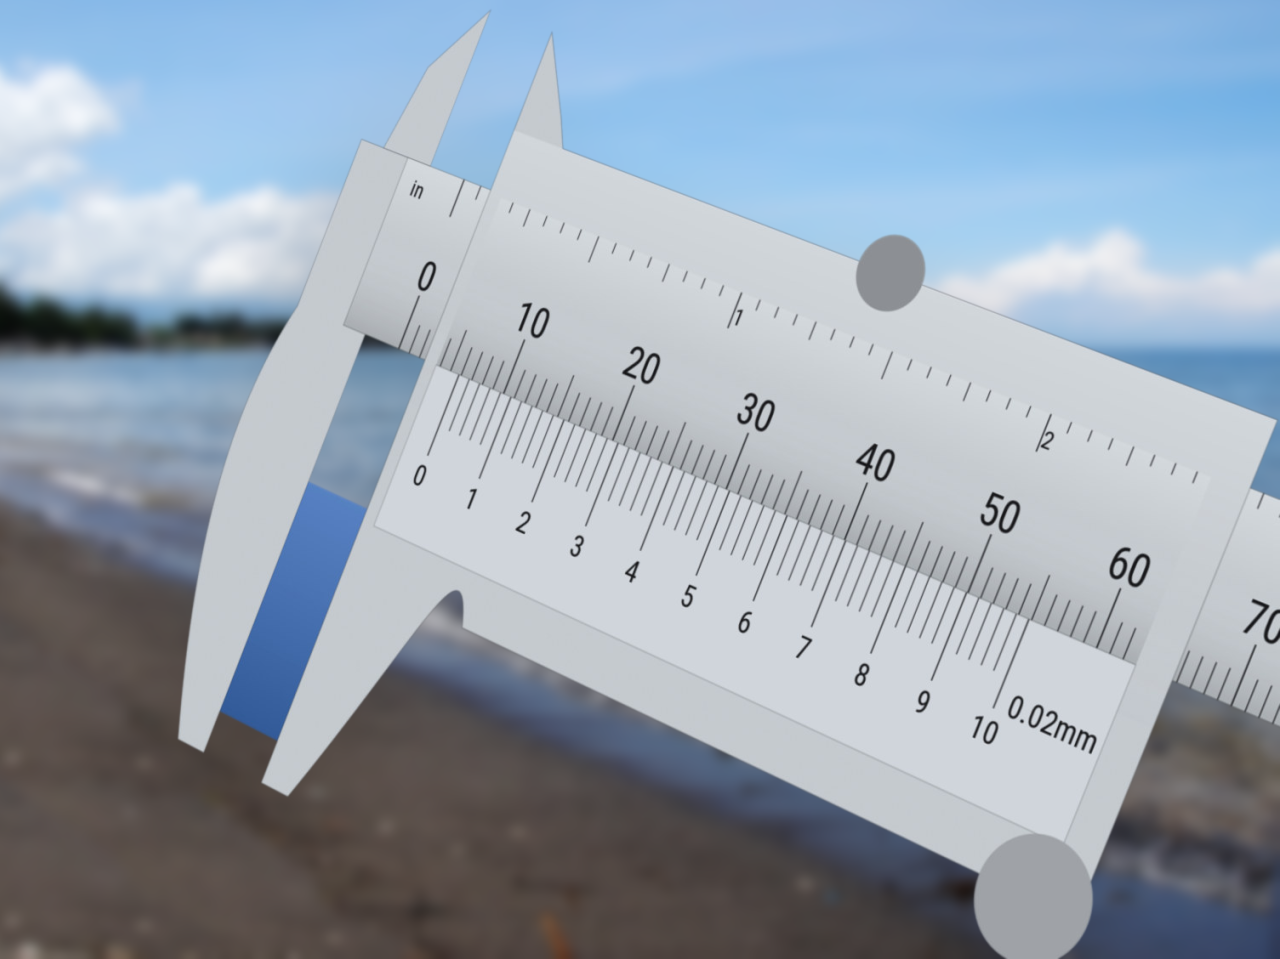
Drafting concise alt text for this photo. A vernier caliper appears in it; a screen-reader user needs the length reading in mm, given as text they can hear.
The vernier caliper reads 5.8 mm
